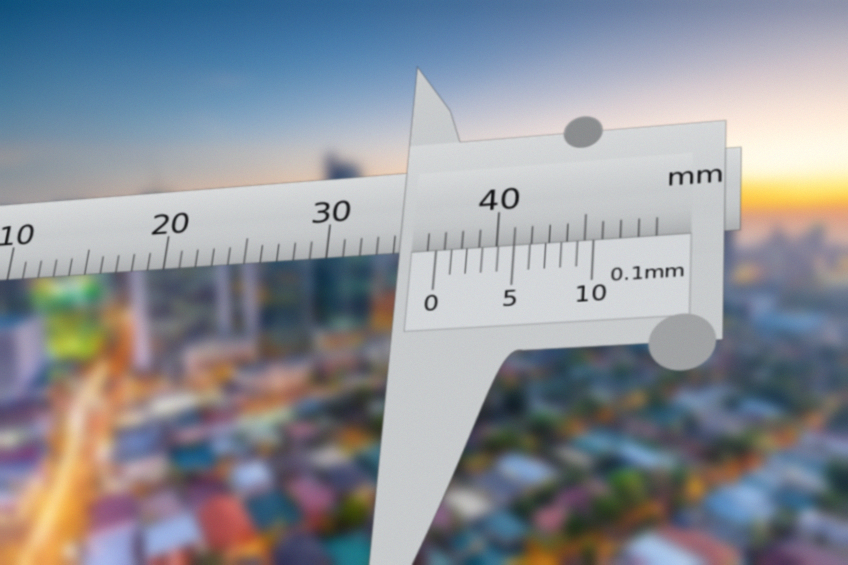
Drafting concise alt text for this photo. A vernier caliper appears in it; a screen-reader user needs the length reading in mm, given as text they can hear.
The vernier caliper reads 36.5 mm
